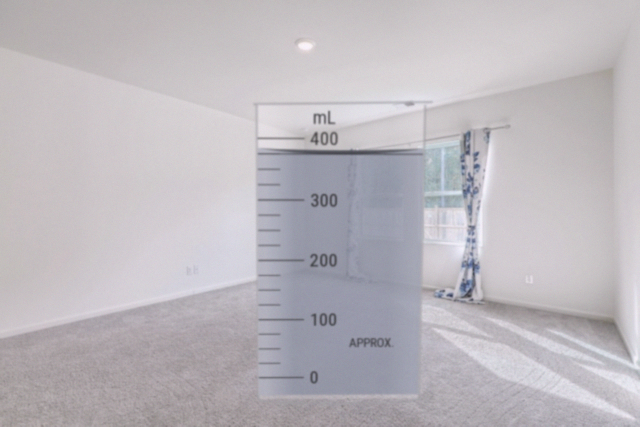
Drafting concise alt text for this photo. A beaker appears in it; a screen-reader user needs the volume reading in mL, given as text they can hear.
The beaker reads 375 mL
